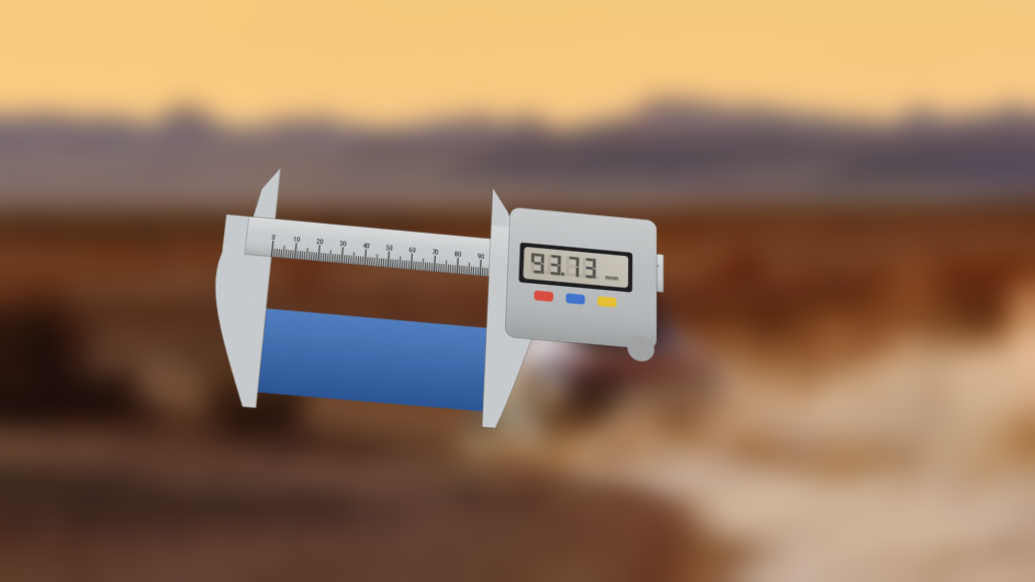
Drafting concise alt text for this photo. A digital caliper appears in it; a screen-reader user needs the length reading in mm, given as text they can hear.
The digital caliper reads 93.73 mm
